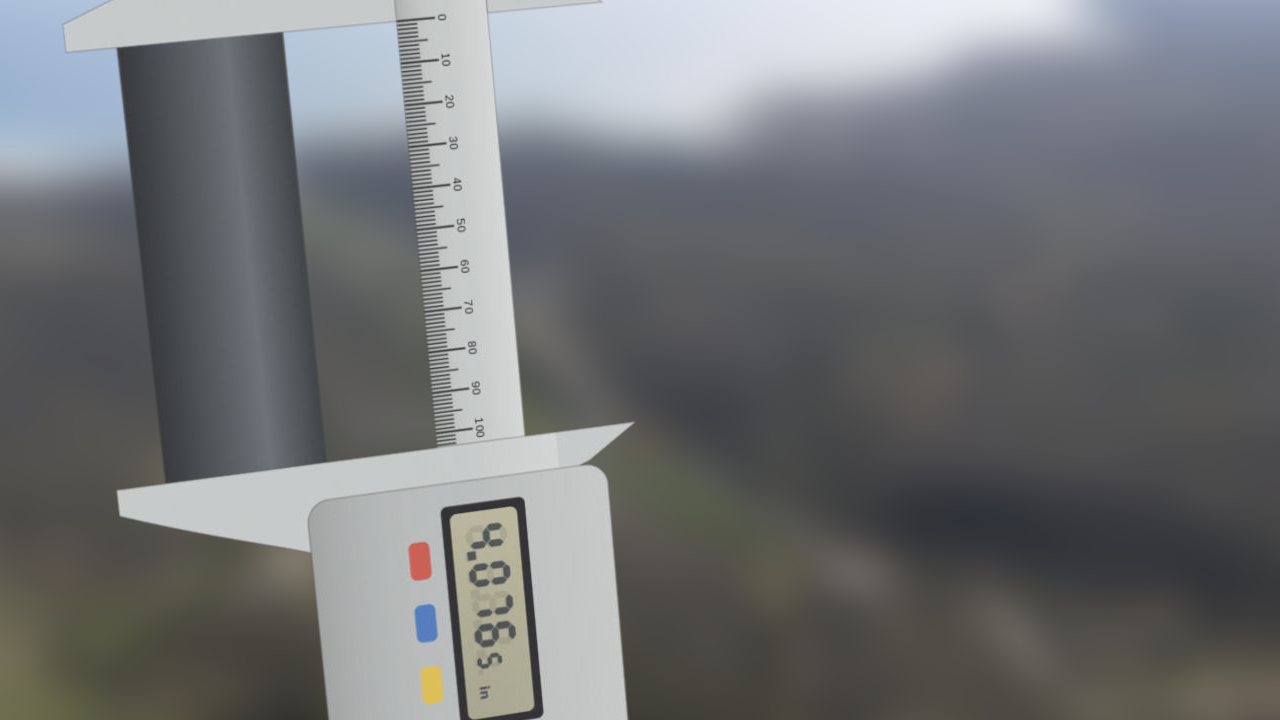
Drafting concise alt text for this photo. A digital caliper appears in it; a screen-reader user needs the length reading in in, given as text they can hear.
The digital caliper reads 4.0765 in
